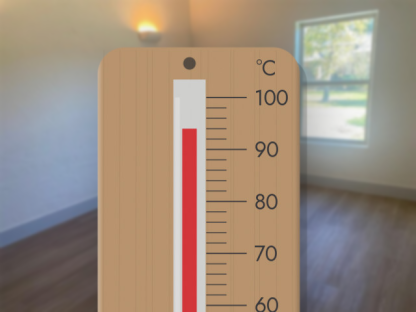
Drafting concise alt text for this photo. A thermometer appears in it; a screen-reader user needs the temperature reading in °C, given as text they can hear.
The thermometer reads 94 °C
